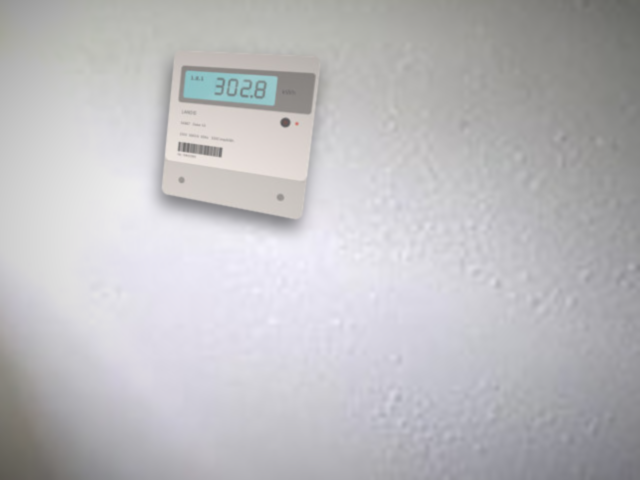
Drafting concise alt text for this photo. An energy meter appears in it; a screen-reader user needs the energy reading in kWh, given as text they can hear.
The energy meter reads 302.8 kWh
